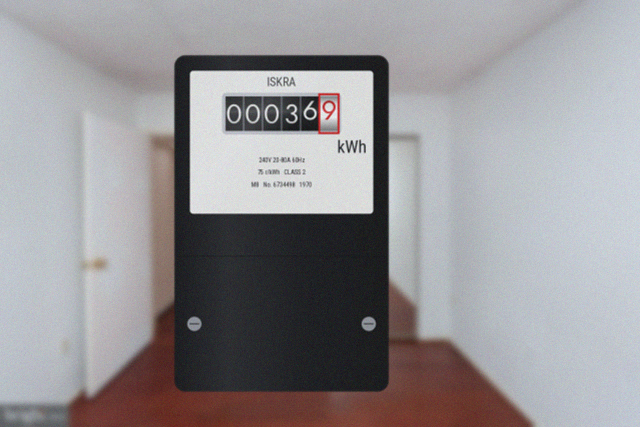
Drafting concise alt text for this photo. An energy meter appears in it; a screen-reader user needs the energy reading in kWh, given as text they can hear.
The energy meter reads 36.9 kWh
